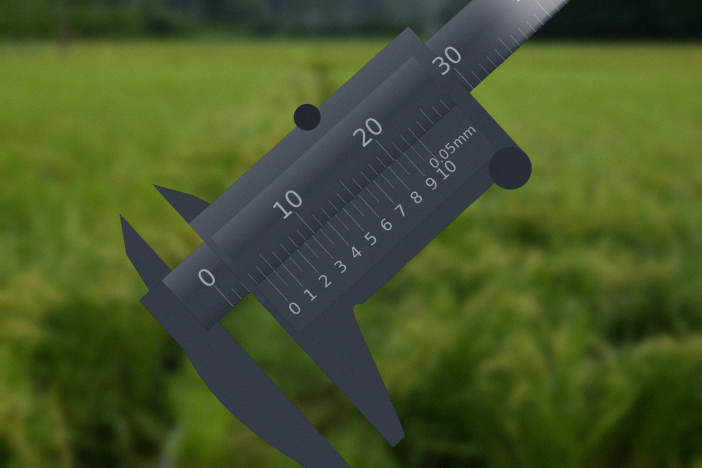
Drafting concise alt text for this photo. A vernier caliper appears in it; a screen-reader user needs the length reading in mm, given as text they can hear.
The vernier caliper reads 4.0 mm
